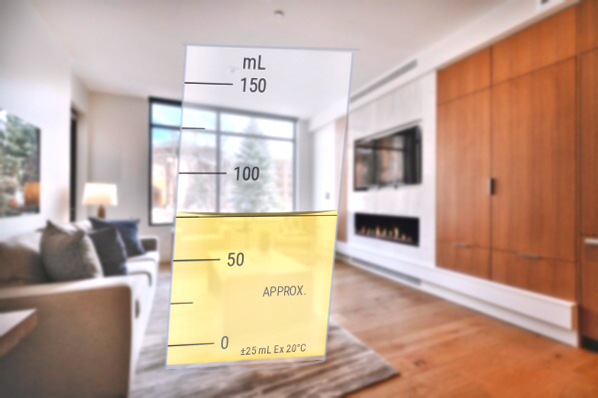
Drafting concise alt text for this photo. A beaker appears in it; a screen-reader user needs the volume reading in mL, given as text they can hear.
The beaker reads 75 mL
